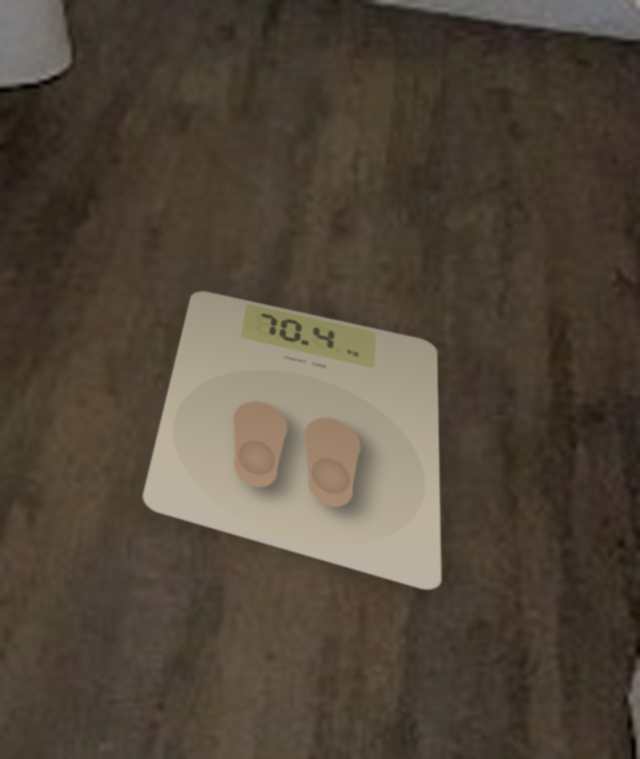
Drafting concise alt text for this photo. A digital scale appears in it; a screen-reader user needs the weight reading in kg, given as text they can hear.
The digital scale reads 70.4 kg
